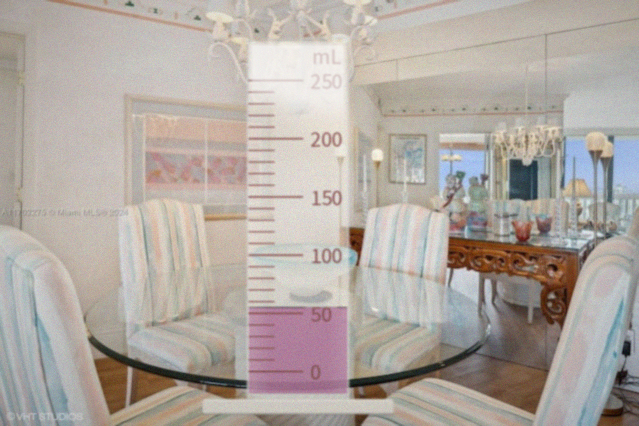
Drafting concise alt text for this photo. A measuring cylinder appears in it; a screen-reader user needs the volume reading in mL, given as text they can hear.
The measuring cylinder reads 55 mL
